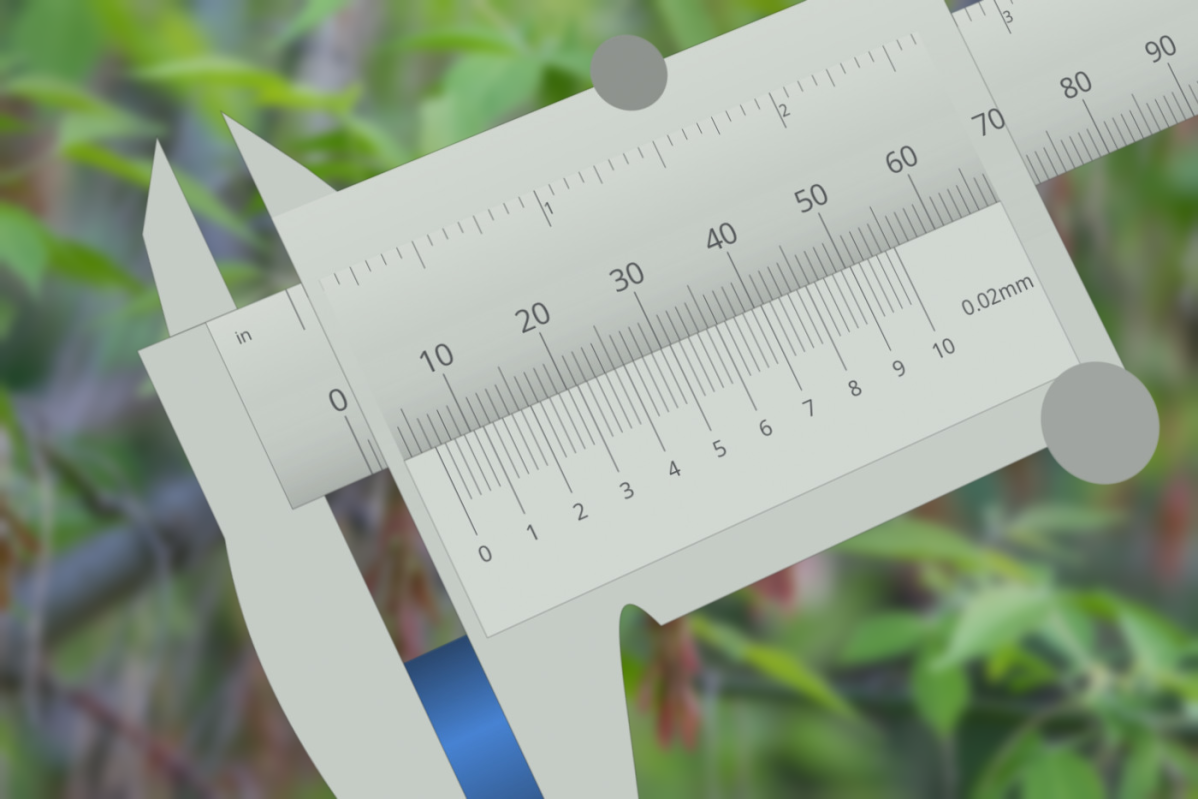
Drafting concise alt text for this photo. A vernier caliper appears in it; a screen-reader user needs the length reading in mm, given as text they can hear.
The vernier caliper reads 6.4 mm
